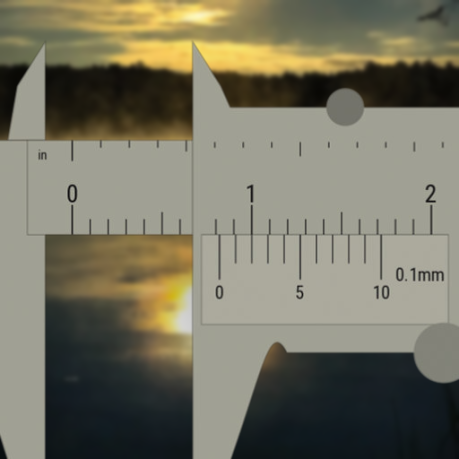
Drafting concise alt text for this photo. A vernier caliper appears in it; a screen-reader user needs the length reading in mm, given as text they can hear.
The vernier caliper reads 8.2 mm
